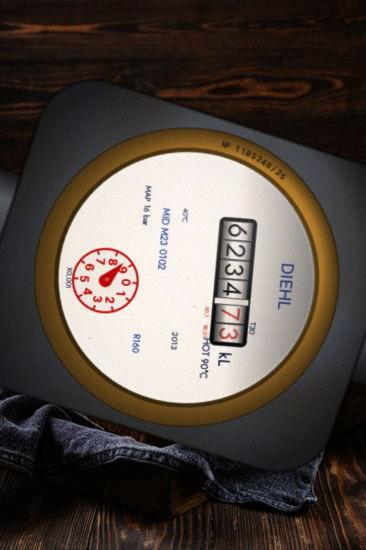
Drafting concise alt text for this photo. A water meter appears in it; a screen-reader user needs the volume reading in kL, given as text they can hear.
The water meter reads 6234.738 kL
